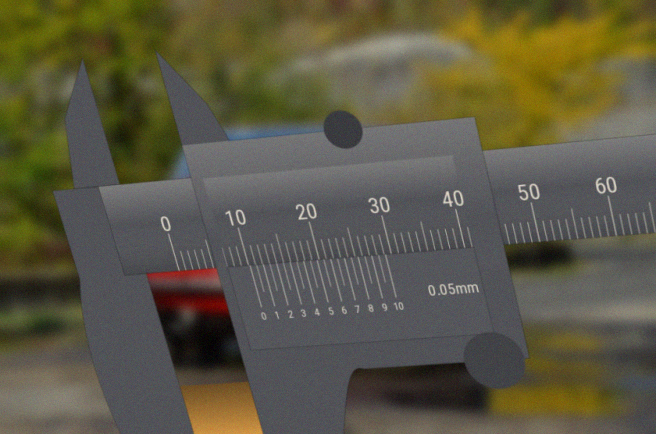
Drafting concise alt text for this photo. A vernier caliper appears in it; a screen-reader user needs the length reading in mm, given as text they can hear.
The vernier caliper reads 10.2 mm
